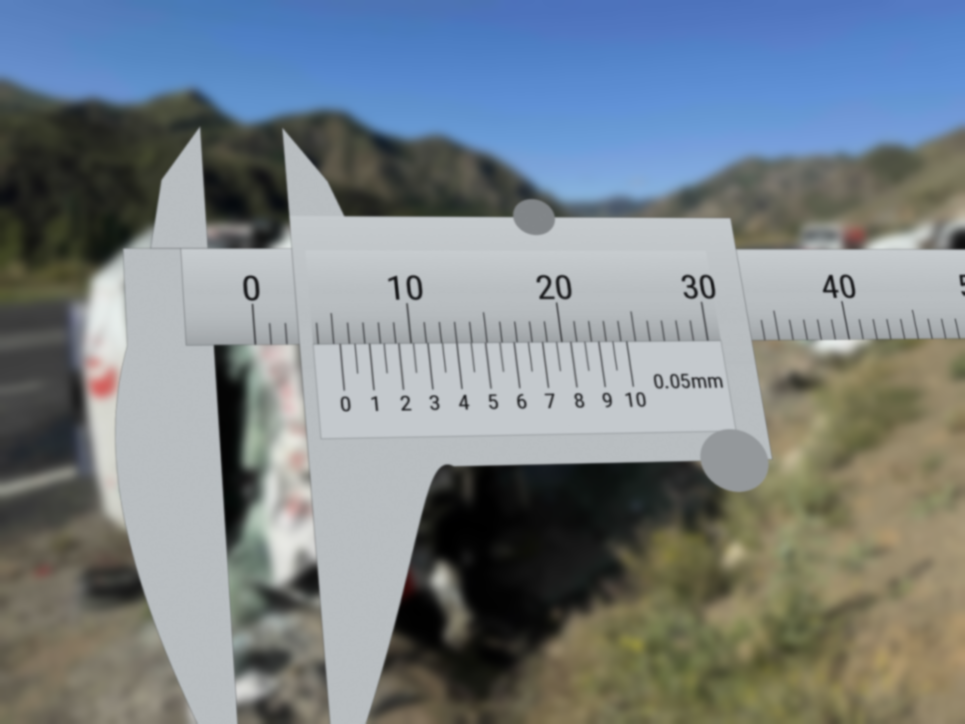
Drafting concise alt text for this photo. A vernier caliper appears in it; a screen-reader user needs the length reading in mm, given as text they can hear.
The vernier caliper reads 5.4 mm
